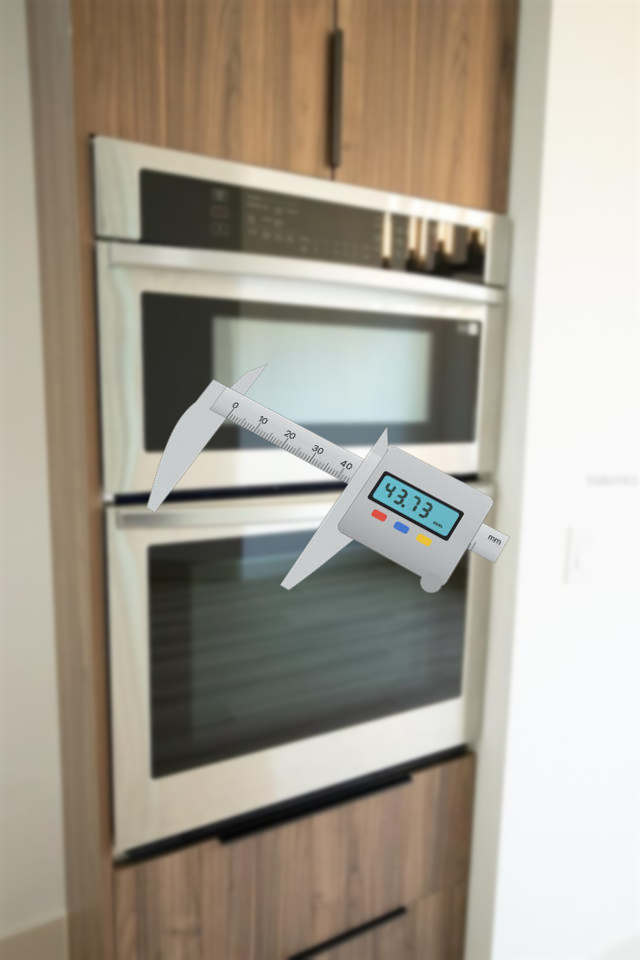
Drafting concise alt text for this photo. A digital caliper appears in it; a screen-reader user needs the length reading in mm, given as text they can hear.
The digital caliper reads 43.73 mm
